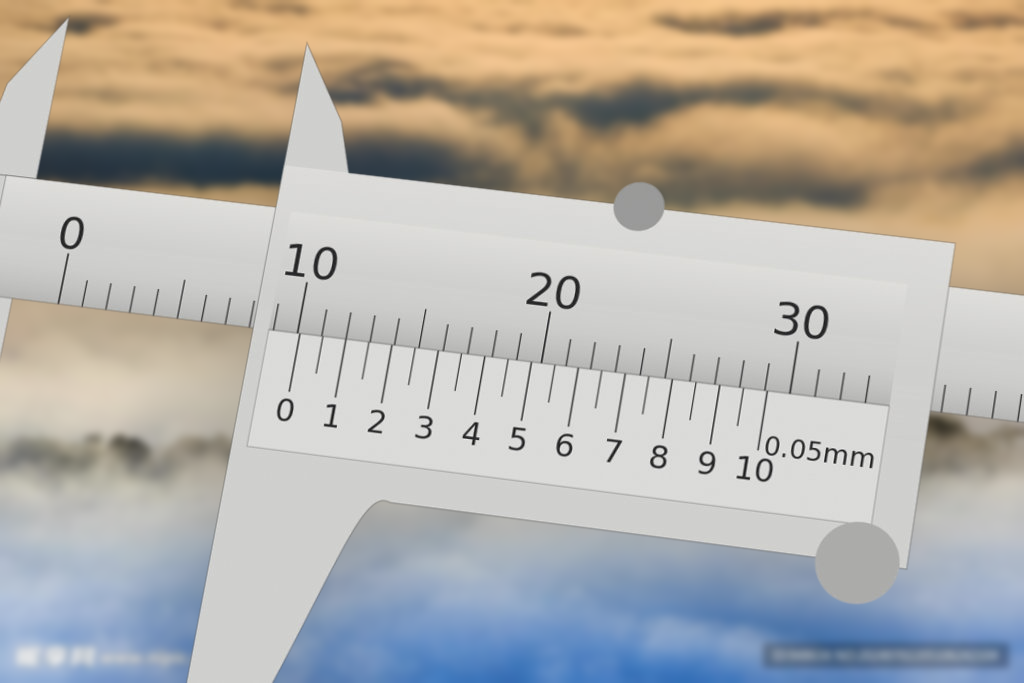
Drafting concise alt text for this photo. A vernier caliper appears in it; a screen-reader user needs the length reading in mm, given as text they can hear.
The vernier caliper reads 10.10 mm
